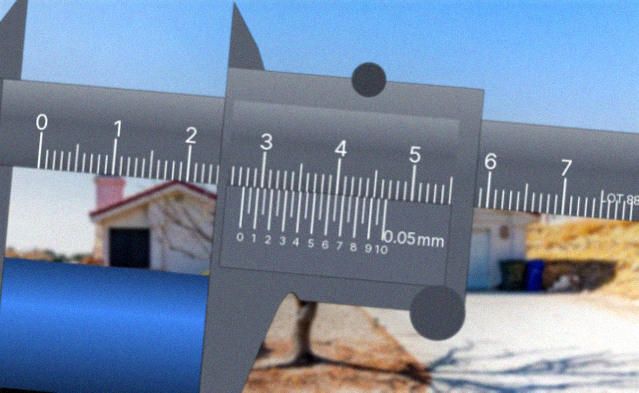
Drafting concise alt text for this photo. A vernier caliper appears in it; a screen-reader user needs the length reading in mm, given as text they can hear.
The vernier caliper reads 27.6 mm
